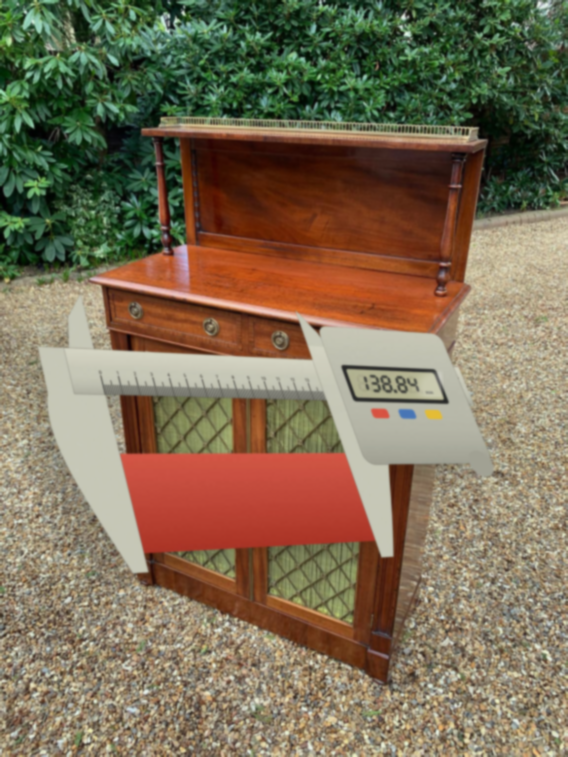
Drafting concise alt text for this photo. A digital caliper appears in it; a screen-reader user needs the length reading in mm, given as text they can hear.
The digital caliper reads 138.84 mm
